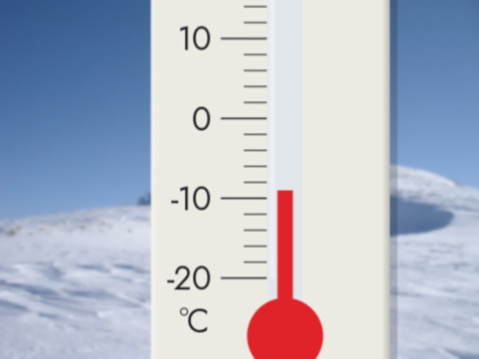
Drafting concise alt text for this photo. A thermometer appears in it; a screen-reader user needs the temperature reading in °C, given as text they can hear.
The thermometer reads -9 °C
